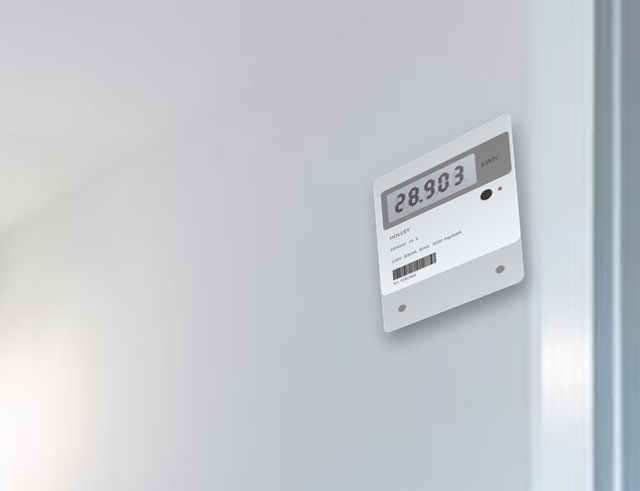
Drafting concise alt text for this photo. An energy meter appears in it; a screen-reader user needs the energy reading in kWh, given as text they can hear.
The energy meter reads 28.903 kWh
